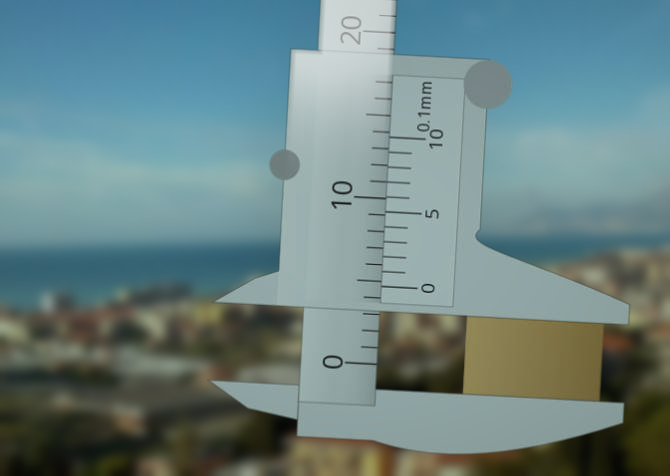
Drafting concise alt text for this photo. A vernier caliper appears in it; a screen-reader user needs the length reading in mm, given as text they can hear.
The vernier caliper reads 4.7 mm
